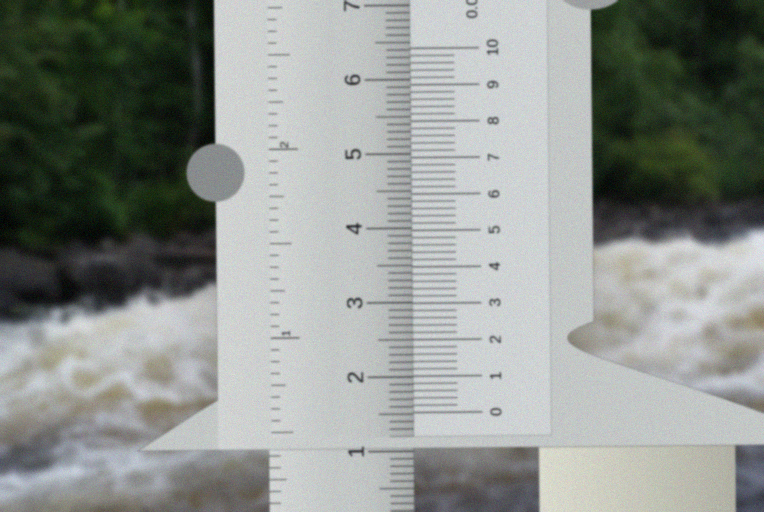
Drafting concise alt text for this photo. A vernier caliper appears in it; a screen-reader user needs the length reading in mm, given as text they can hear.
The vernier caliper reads 15.2 mm
